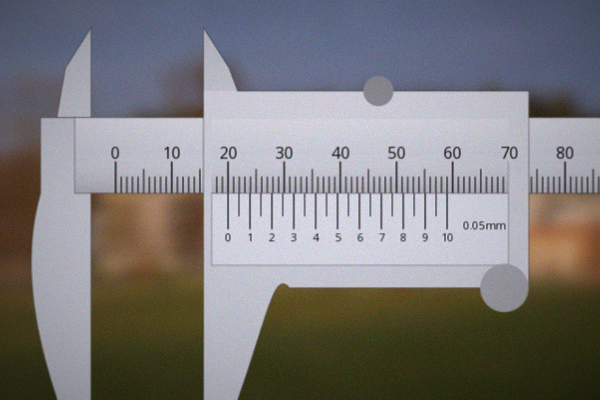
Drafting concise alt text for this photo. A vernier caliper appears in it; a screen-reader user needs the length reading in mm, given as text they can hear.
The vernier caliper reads 20.0 mm
